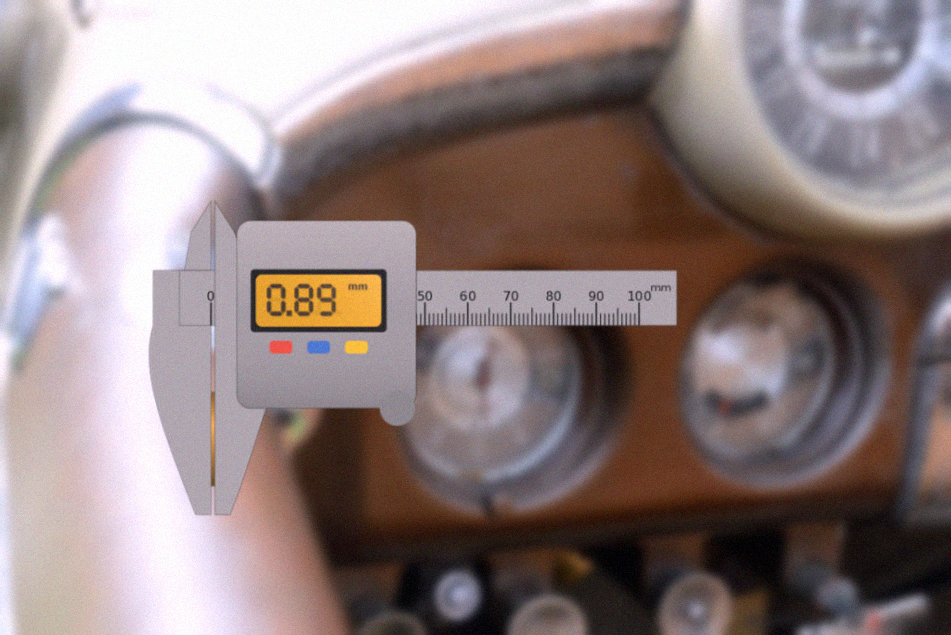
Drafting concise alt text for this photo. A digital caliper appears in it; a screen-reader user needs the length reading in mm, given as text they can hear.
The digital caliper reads 0.89 mm
